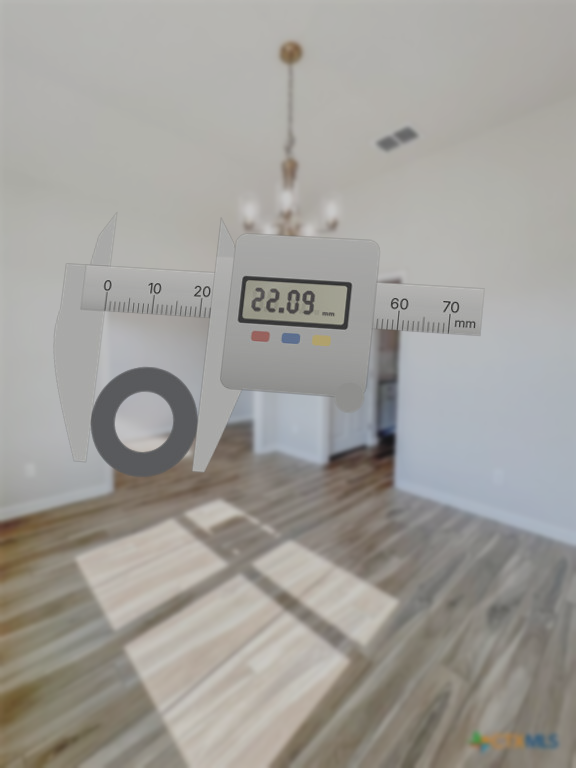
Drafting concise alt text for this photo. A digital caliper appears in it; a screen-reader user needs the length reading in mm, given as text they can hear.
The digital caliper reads 22.09 mm
